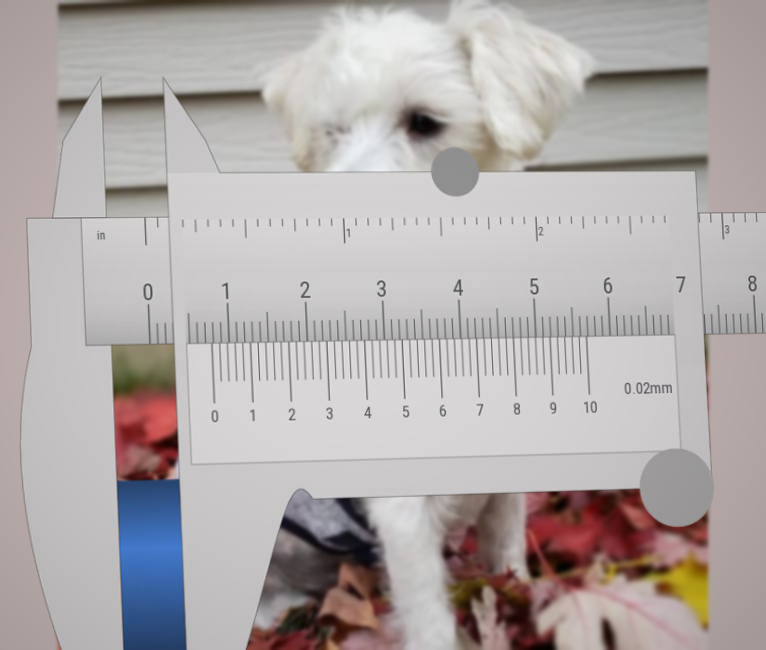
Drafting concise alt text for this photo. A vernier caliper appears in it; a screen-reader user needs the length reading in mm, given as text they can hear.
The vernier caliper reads 7.8 mm
